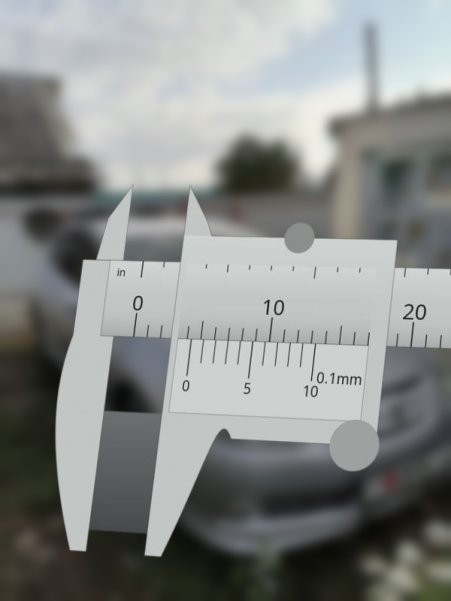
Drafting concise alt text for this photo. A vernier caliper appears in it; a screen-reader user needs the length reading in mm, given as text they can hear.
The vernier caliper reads 4.3 mm
